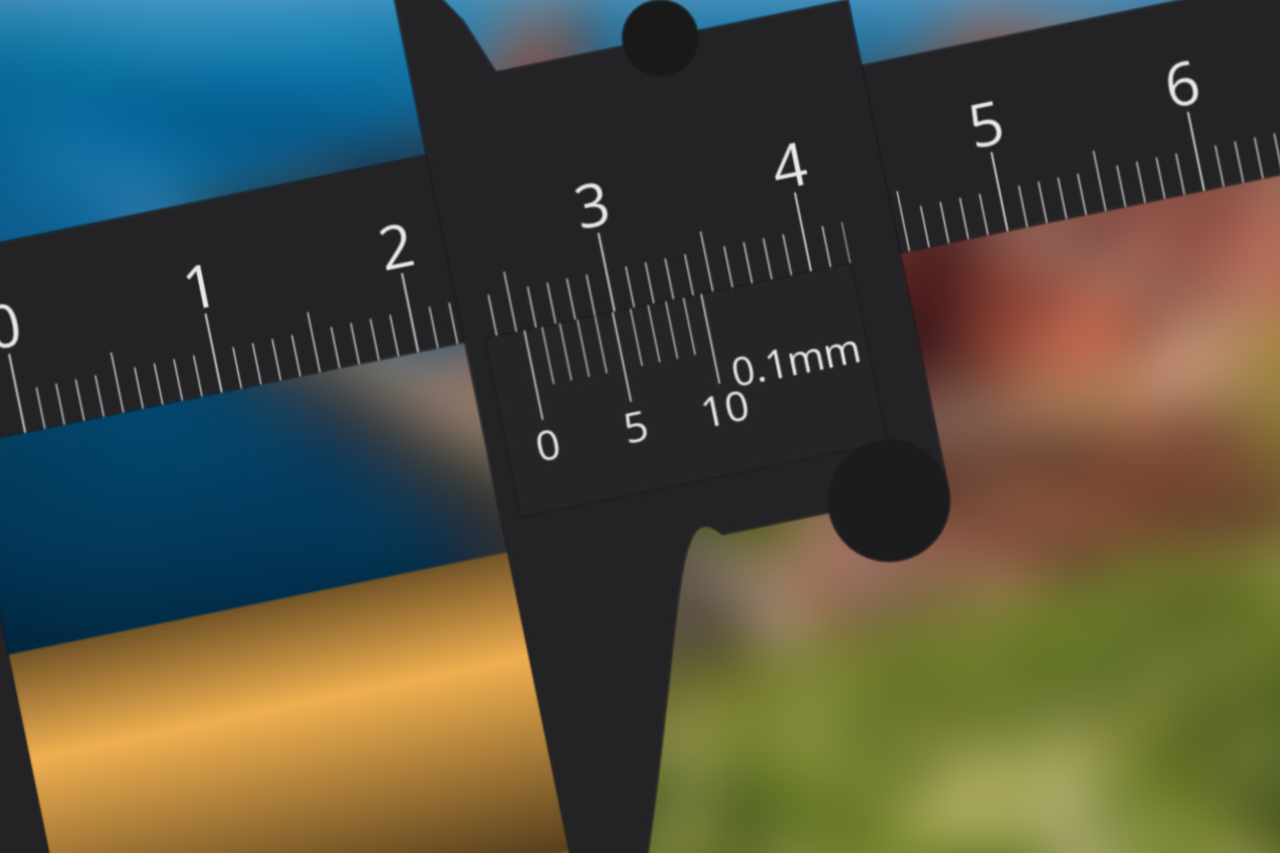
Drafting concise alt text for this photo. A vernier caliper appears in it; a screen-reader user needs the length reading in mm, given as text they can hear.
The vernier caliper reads 25.4 mm
